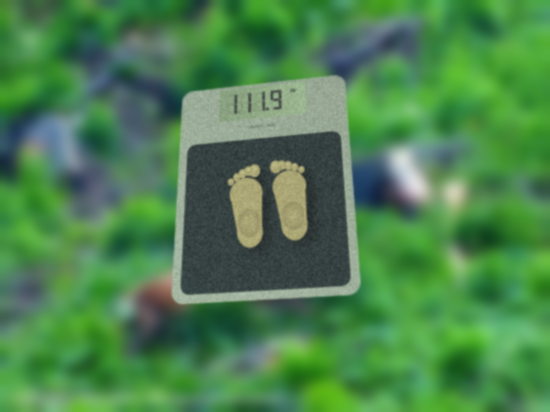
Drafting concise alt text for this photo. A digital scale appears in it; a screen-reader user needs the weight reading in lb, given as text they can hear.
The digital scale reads 111.9 lb
